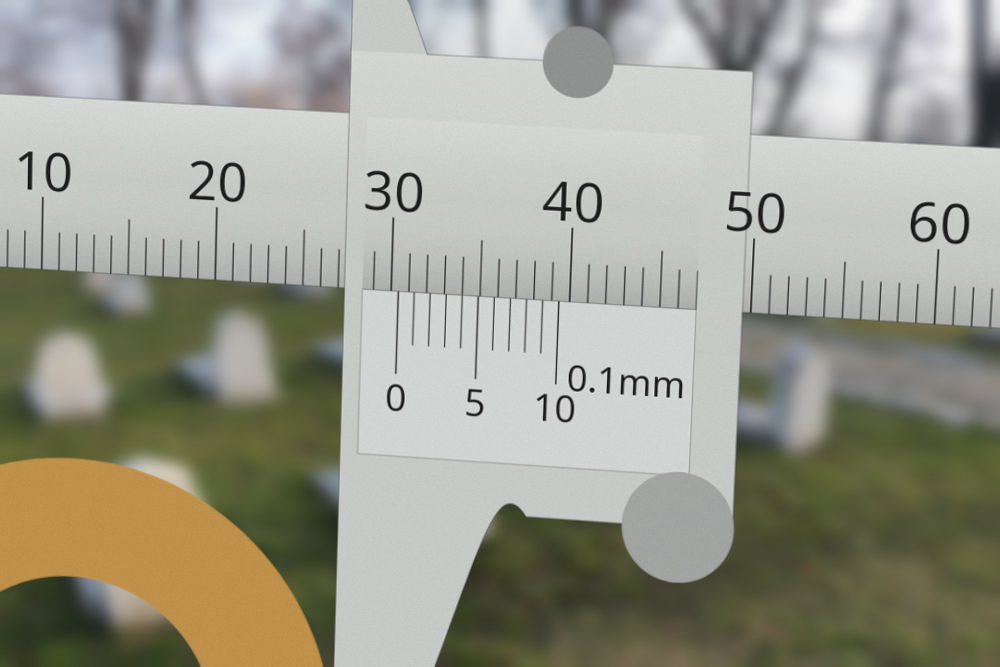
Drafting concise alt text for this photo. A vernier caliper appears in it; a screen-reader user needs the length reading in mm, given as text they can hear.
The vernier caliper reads 30.4 mm
